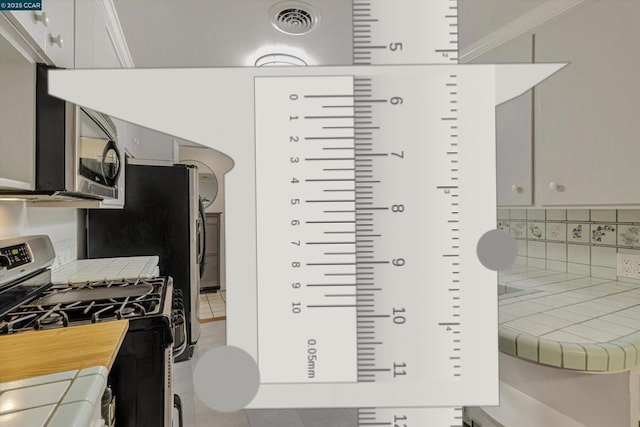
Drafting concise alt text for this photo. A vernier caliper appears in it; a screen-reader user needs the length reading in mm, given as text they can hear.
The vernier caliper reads 59.0 mm
